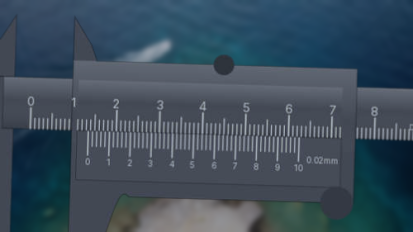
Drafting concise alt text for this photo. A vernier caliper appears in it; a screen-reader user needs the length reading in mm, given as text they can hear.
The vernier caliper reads 13.5 mm
